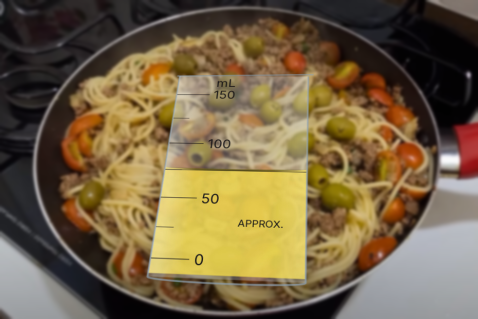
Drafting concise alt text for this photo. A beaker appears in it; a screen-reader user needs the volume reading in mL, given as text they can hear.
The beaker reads 75 mL
